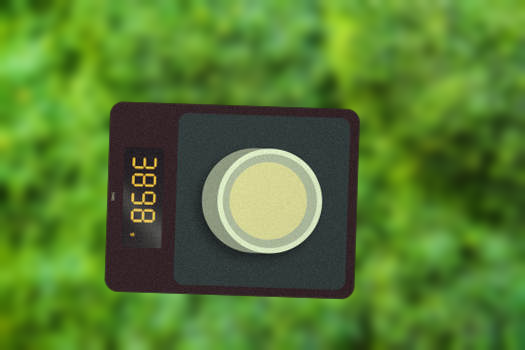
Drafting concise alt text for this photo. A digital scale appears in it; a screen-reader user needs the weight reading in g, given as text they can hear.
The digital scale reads 3898 g
